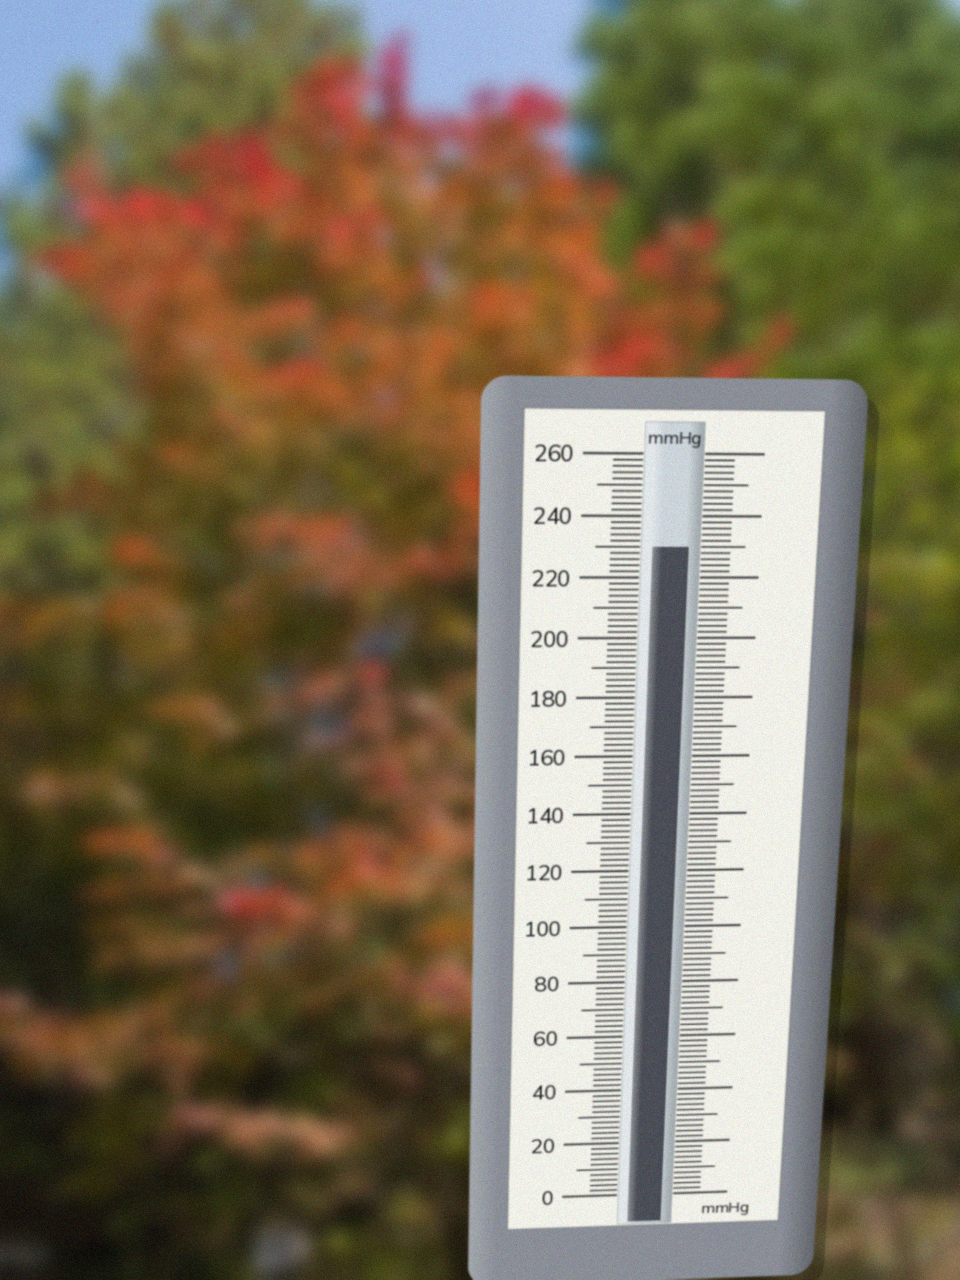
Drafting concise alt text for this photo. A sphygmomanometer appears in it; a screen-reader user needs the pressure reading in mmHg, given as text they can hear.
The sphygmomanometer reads 230 mmHg
